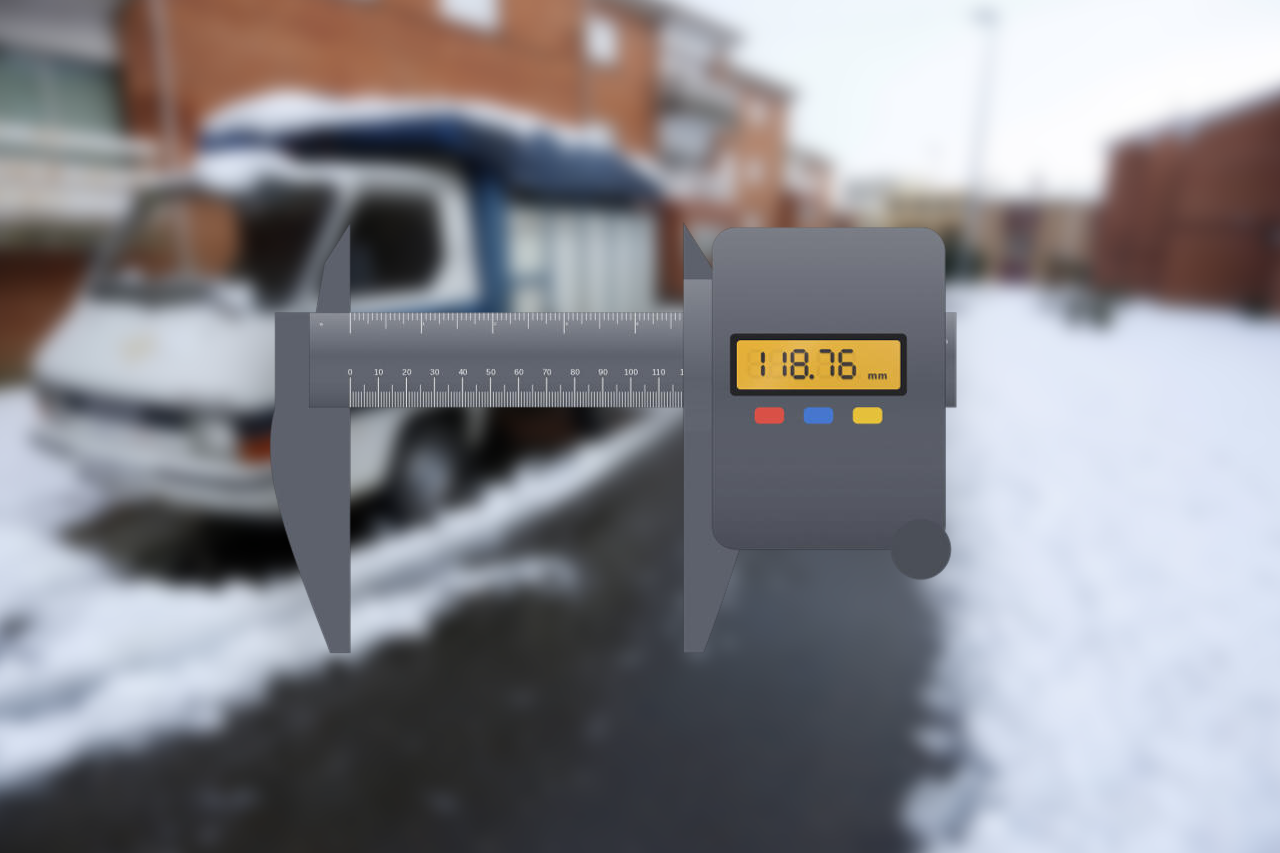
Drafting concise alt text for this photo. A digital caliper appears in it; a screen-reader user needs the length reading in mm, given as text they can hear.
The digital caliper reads 118.76 mm
